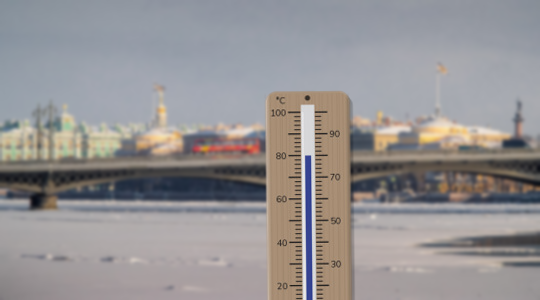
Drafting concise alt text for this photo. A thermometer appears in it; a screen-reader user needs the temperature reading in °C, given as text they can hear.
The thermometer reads 80 °C
